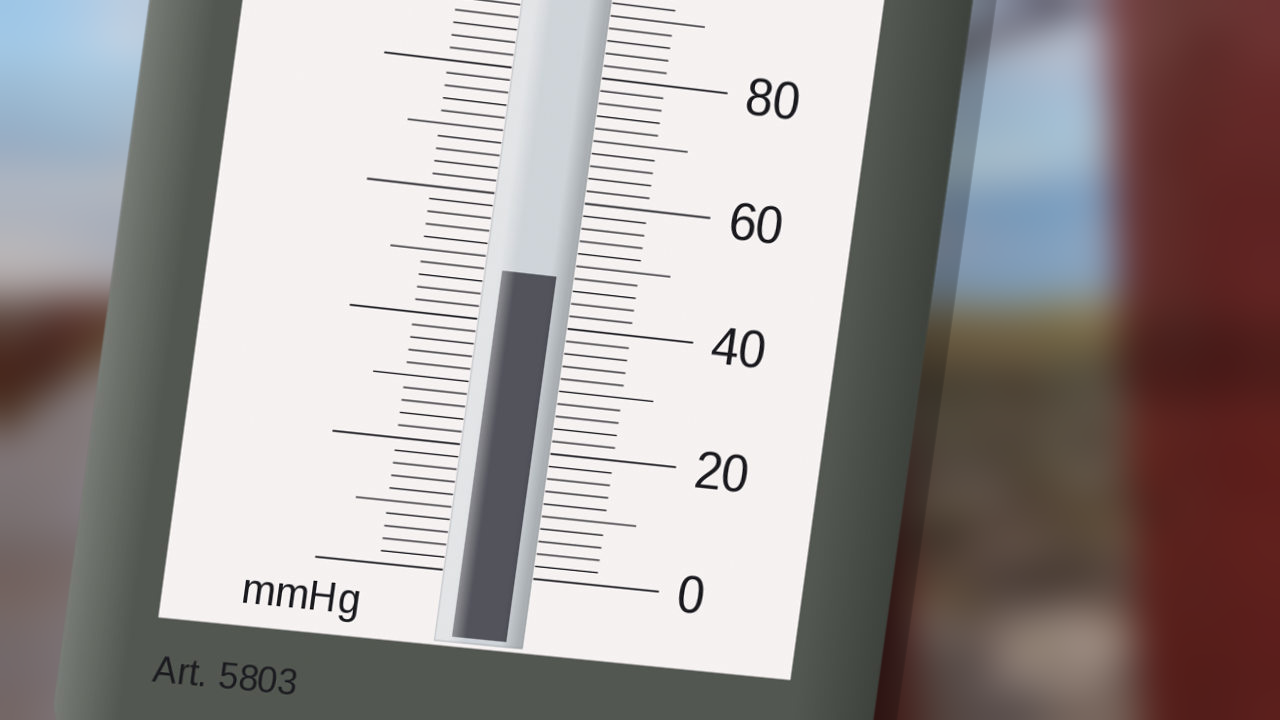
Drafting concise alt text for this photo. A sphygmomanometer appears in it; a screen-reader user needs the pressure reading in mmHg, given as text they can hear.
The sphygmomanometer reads 48 mmHg
